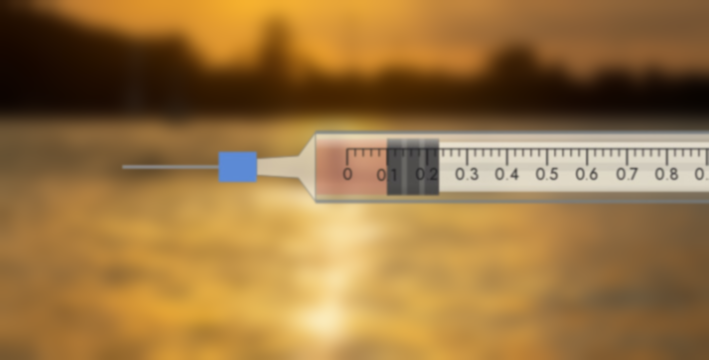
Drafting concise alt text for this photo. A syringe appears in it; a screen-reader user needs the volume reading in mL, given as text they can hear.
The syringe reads 0.1 mL
